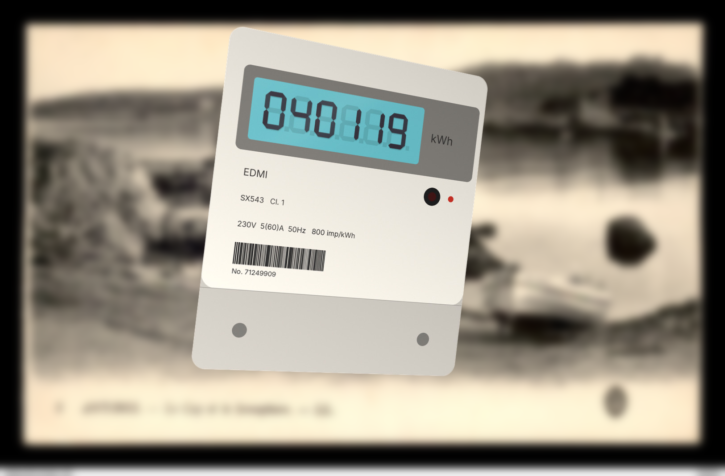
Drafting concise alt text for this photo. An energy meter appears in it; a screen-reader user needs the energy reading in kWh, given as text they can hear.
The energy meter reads 40119 kWh
